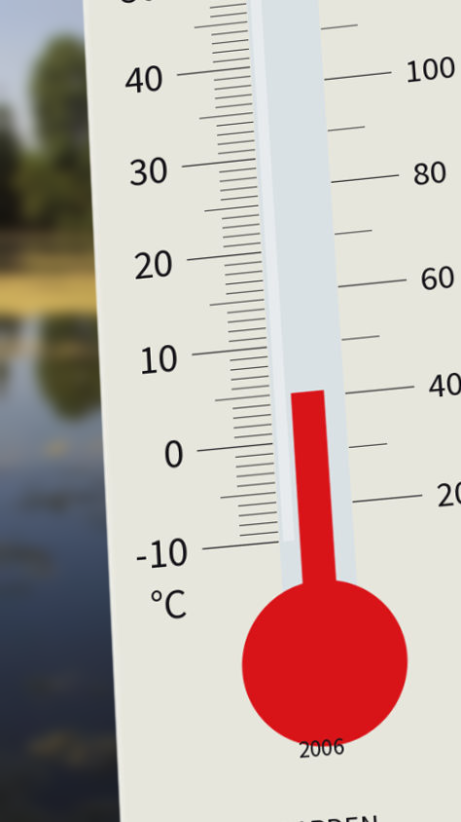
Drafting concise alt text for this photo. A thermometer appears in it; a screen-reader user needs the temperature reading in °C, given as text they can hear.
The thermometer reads 5 °C
